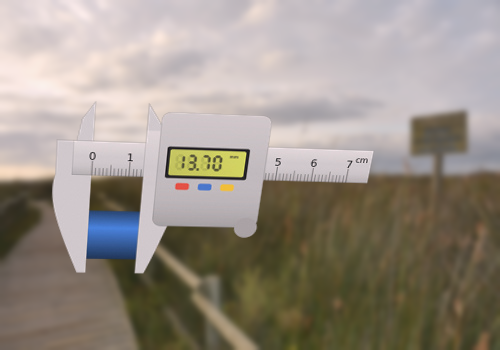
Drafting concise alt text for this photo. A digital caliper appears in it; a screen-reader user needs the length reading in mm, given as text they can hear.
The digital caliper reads 13.70 mm
